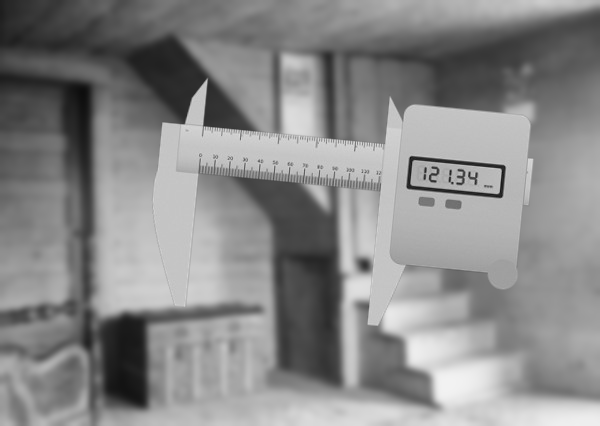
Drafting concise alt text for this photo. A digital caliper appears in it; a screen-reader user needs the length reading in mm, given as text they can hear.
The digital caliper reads 121.34 mm
